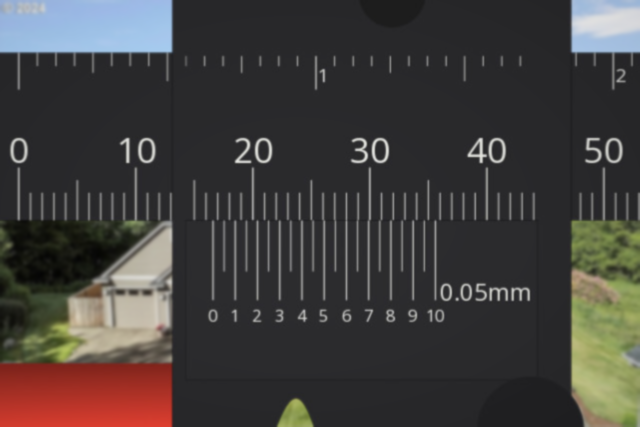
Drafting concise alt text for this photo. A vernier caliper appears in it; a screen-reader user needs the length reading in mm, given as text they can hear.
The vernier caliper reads 16.6 mm
